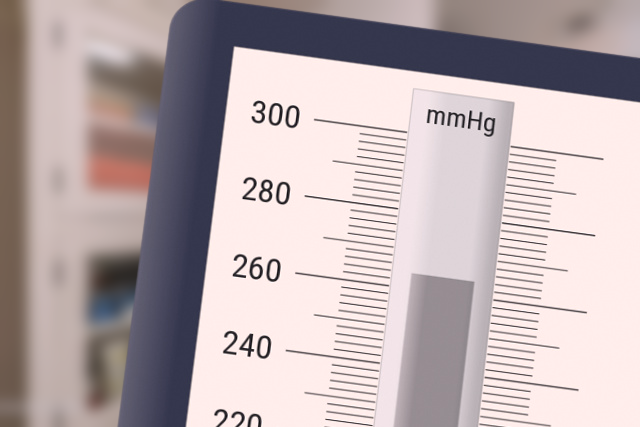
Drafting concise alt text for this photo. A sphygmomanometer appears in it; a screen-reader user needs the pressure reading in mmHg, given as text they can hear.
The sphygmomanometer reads 264 mmHg
